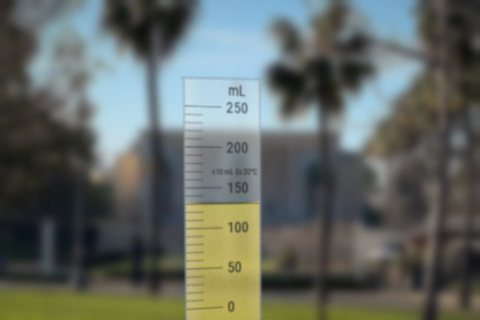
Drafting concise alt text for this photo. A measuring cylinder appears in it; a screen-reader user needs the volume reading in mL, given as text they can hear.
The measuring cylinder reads 130 mL
